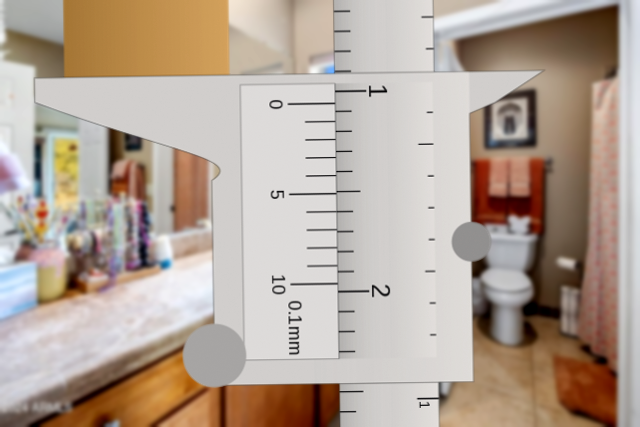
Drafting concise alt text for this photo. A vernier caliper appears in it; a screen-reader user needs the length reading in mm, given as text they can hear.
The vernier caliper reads 10.6 mm
